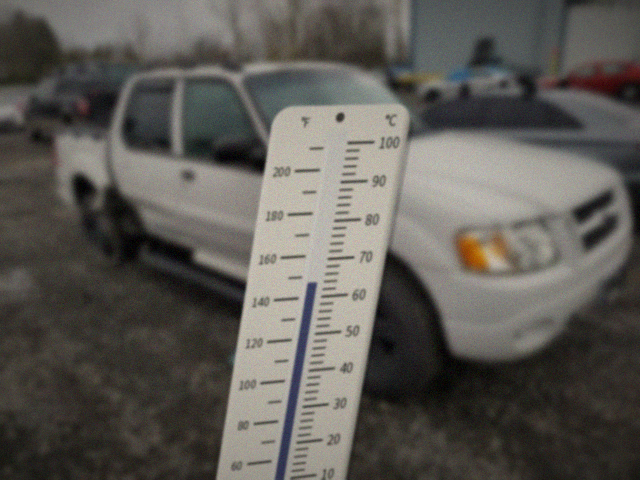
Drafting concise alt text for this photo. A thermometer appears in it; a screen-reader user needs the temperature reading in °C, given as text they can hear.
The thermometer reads 64 °C
